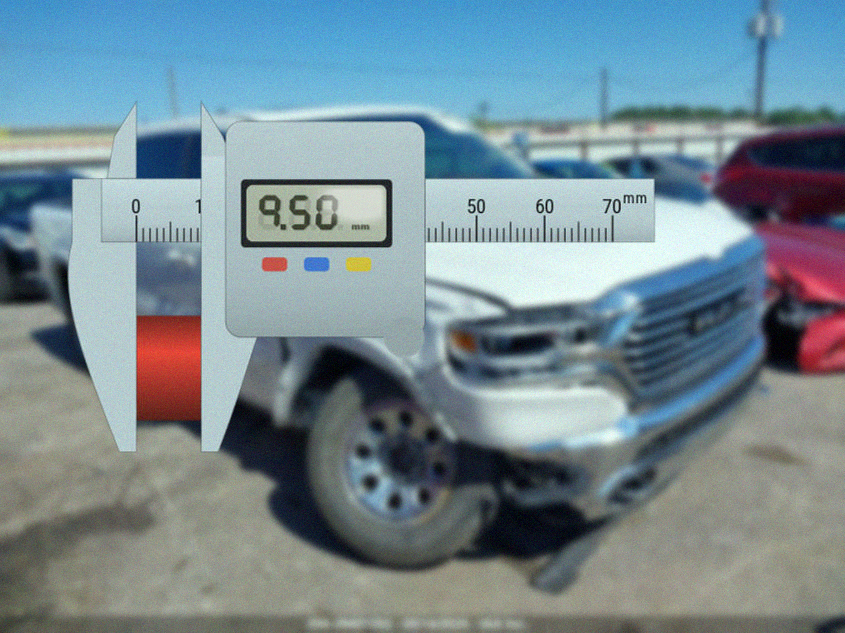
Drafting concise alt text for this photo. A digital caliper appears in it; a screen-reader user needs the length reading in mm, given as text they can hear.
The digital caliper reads 9.50 mm
